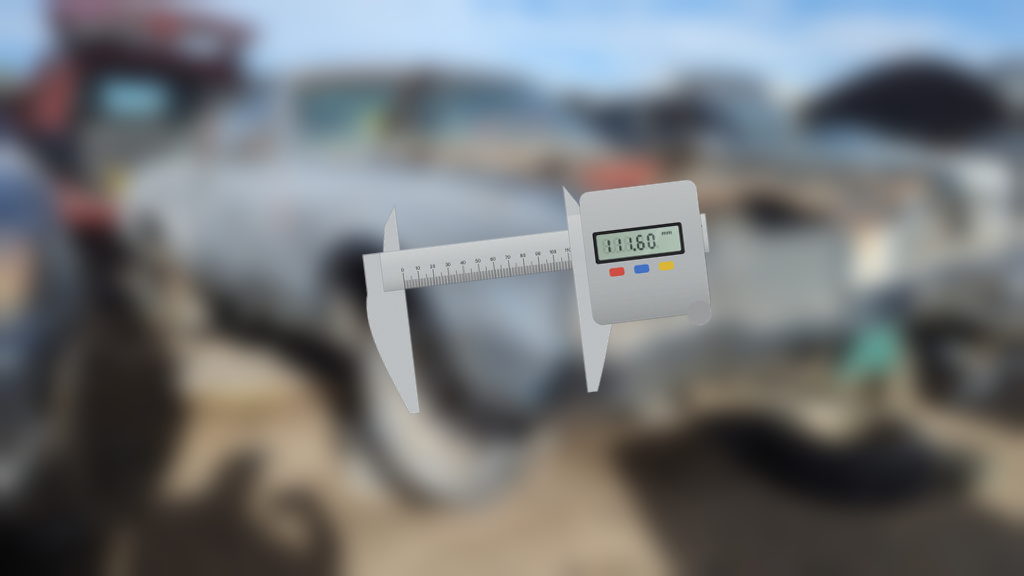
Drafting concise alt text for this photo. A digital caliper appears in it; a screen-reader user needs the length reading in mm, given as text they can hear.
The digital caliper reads 111.60 mm
